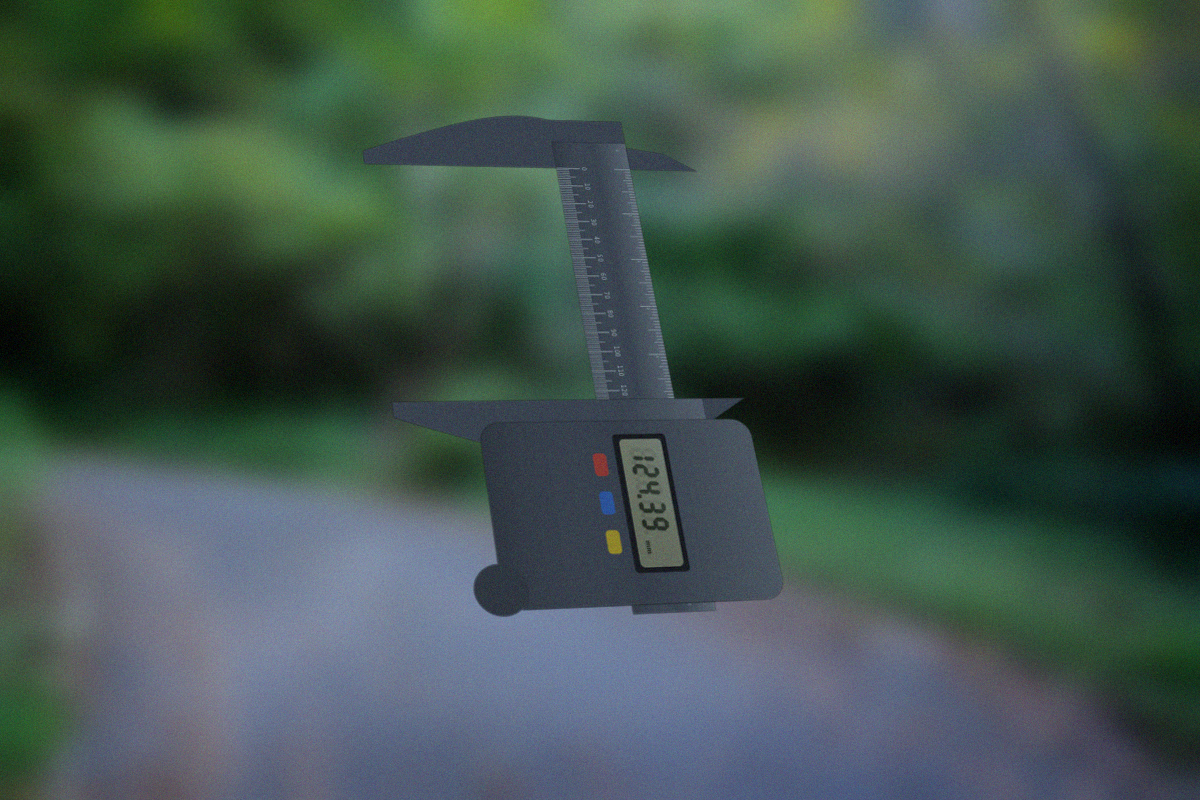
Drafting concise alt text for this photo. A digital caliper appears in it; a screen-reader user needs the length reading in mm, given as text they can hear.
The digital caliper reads 124.39 mm
